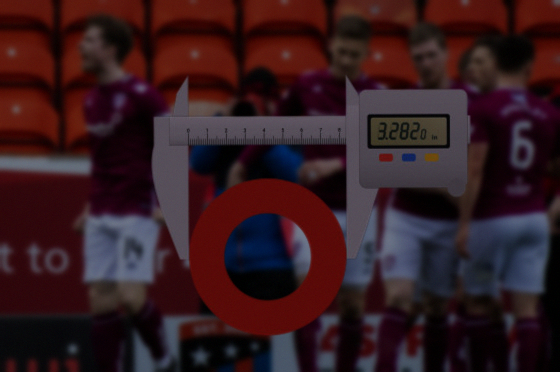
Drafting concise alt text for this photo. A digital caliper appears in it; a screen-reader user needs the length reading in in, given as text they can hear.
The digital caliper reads 3.2820 in
